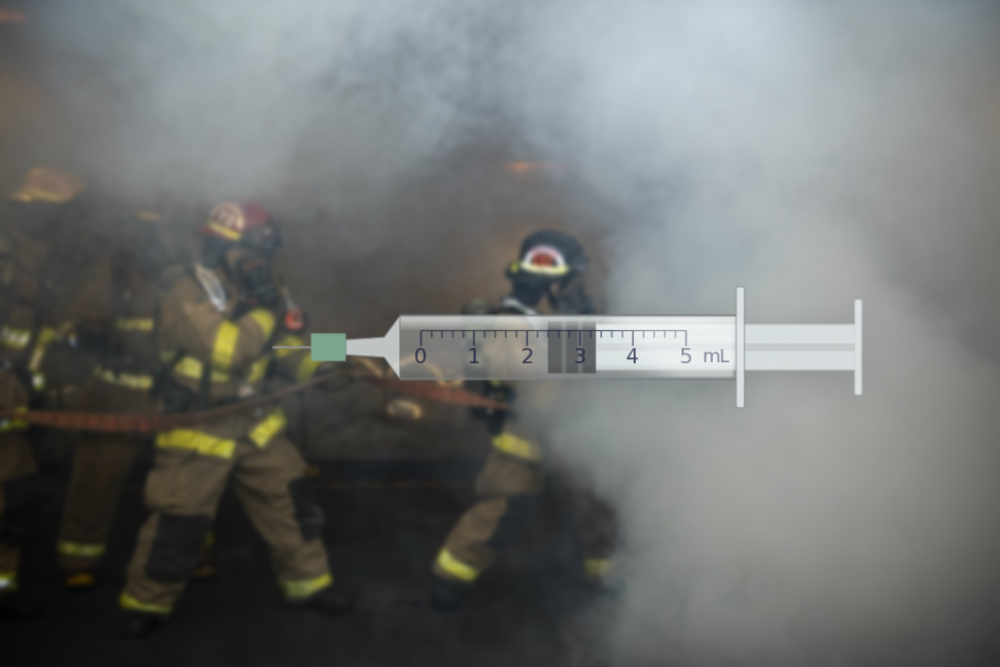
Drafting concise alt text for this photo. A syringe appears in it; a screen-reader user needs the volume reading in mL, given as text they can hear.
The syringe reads 2.4 mL
